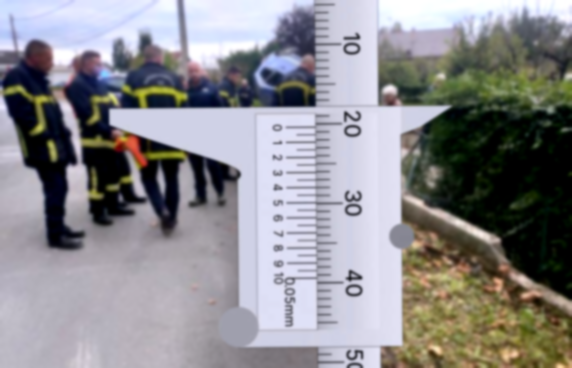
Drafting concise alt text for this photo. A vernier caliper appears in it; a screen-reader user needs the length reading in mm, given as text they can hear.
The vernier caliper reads 20.4 mm
